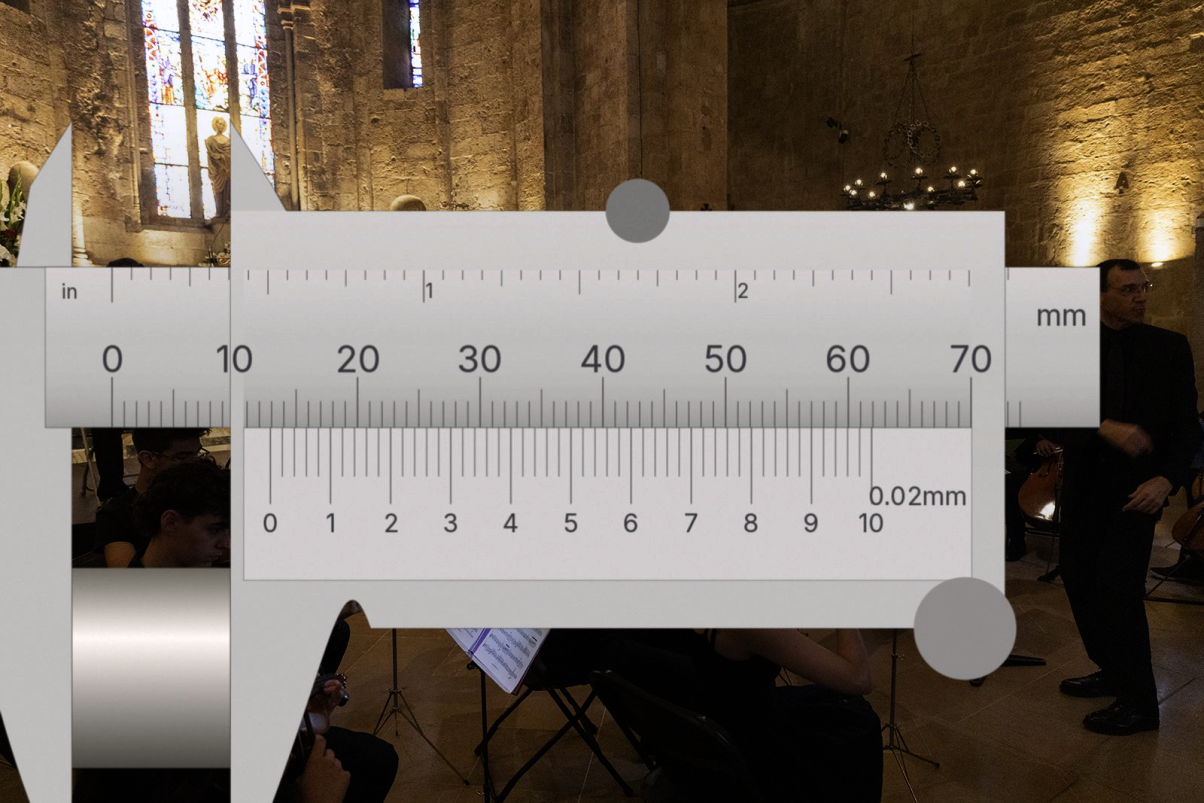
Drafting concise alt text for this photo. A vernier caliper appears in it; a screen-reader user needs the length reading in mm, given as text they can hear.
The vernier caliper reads 12.9 mm
